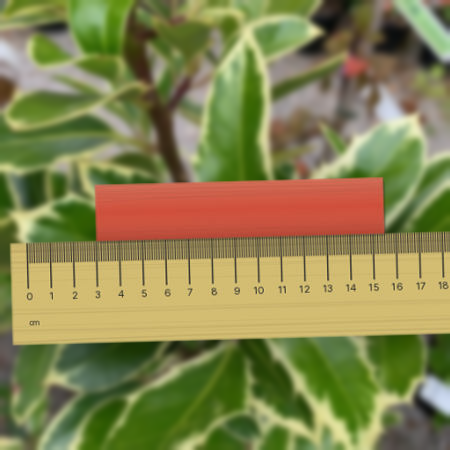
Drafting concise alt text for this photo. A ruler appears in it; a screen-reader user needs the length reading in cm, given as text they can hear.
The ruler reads 12.5 cm
